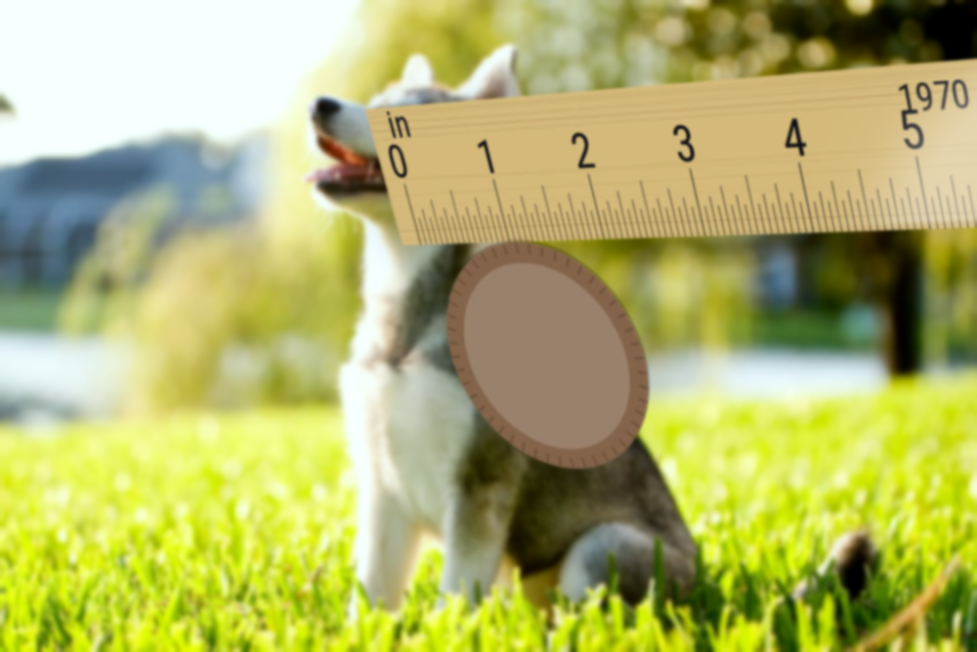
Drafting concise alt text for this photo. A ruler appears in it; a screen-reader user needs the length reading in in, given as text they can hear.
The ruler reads 2.125 in
